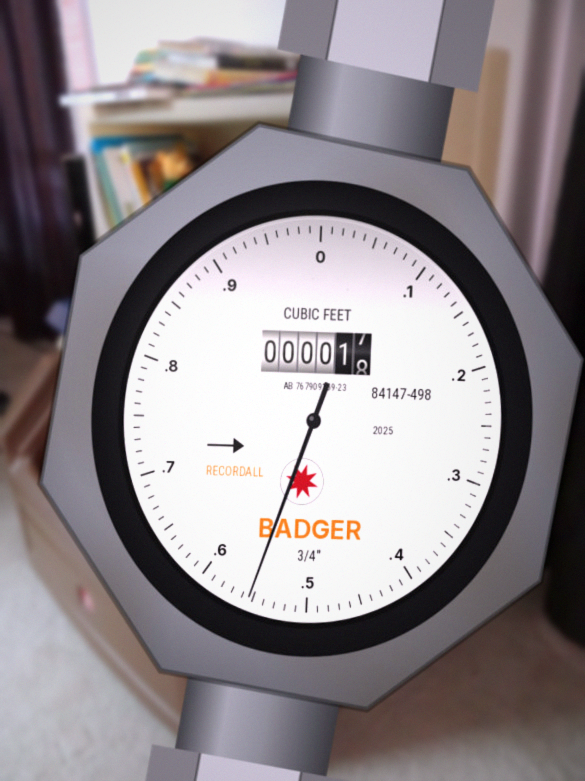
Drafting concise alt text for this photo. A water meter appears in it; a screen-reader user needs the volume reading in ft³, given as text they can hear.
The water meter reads 17.55 ft³
